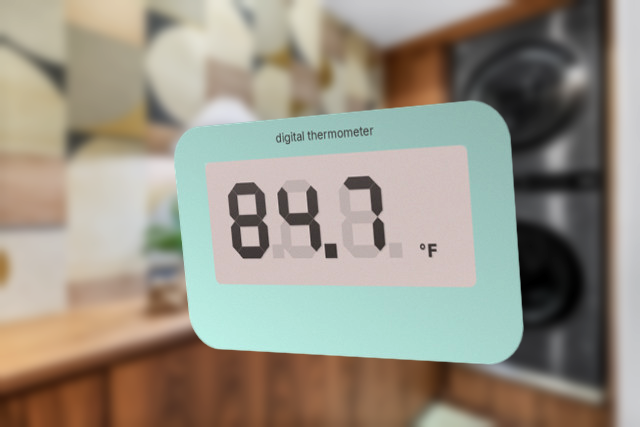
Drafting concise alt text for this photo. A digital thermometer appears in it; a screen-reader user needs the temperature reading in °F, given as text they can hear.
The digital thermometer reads 84.7 °F
